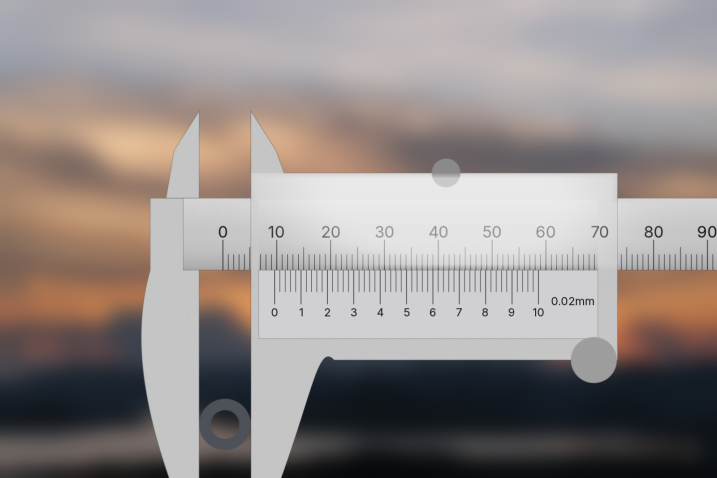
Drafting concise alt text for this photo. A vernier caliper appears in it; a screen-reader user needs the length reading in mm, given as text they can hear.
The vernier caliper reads 9.6 mm
